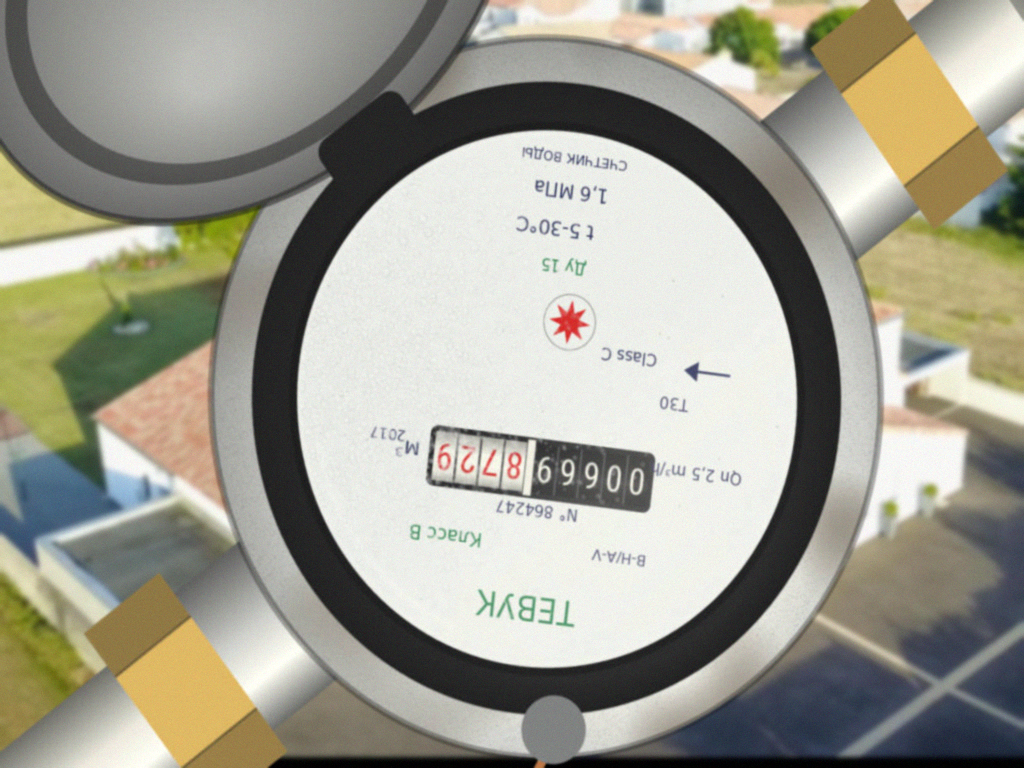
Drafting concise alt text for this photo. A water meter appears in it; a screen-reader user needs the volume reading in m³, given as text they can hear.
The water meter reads 669.8729 m³
